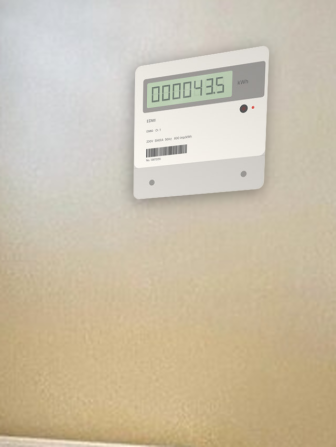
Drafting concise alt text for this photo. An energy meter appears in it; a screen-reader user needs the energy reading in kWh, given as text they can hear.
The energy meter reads 43.5 kWh
